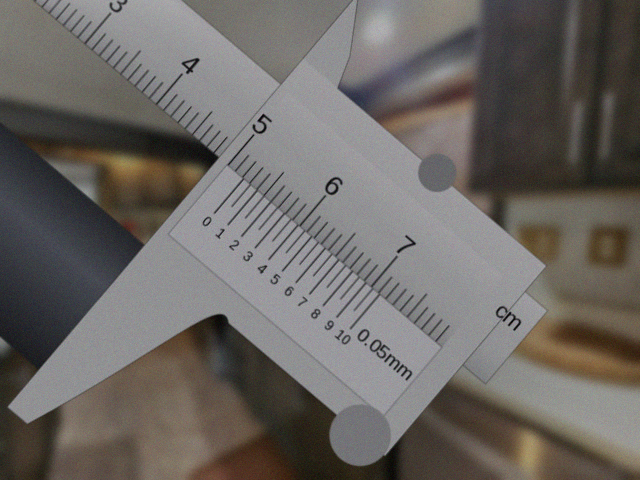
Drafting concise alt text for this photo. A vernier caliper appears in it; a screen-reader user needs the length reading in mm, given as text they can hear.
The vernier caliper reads 52.2 mm
